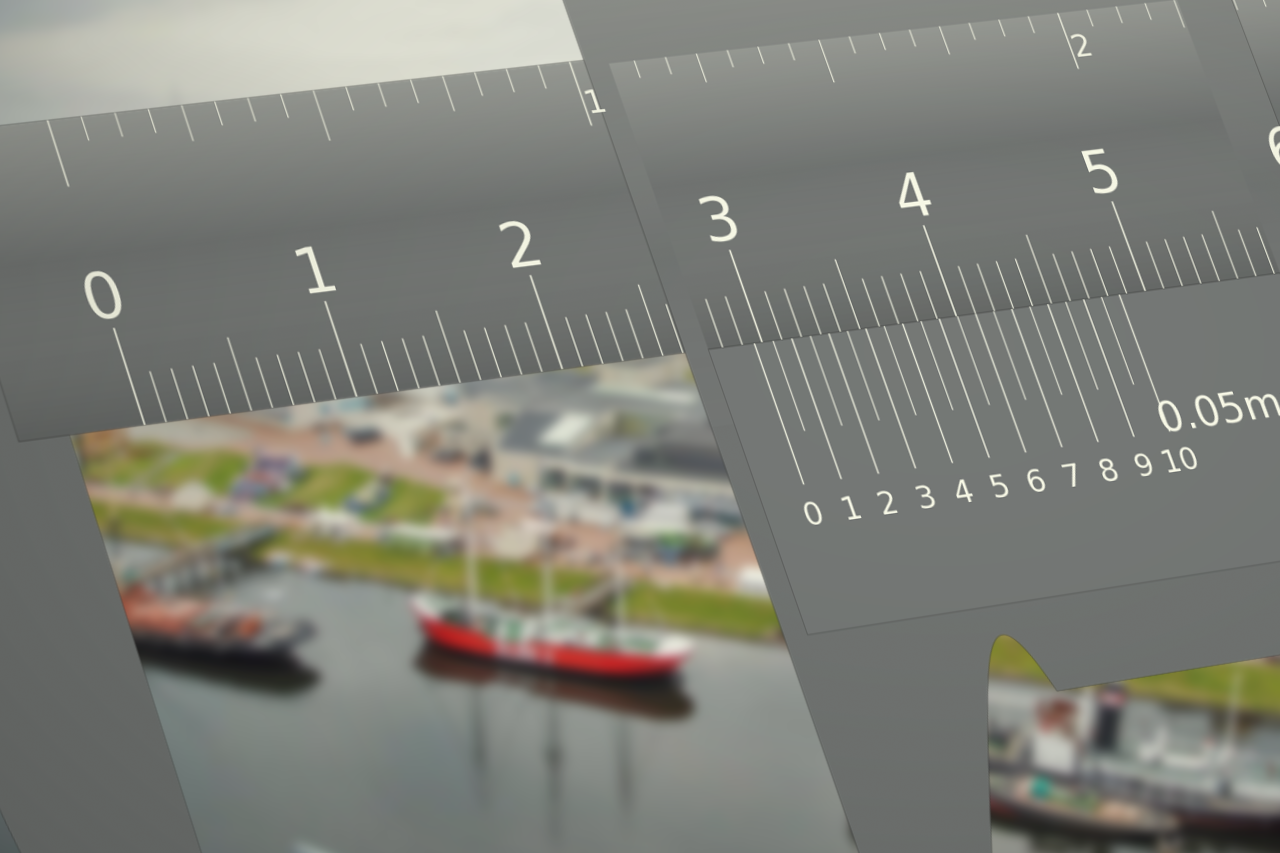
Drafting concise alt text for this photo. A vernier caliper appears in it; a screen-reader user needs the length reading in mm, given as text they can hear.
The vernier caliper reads 29.6 mm
